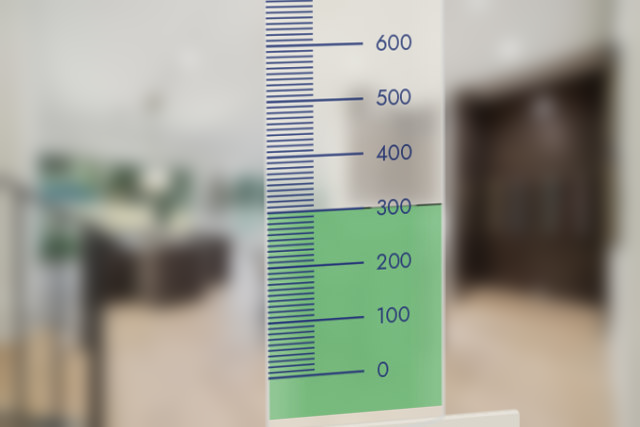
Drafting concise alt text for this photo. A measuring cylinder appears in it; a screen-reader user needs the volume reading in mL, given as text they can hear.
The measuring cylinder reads 300 mL
